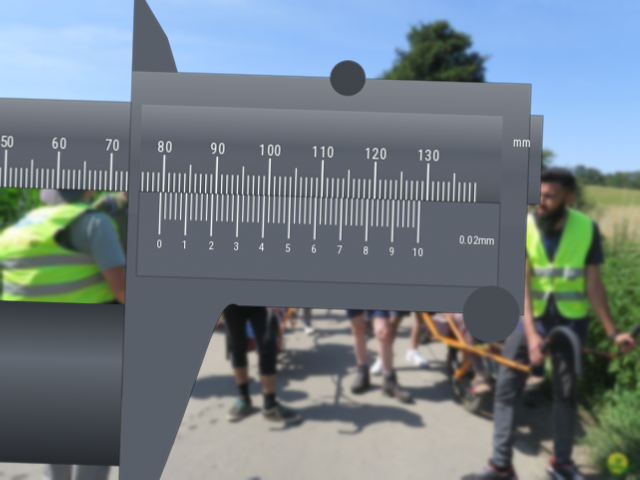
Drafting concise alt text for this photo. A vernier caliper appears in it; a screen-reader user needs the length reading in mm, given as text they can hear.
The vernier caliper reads 79.5 mm
